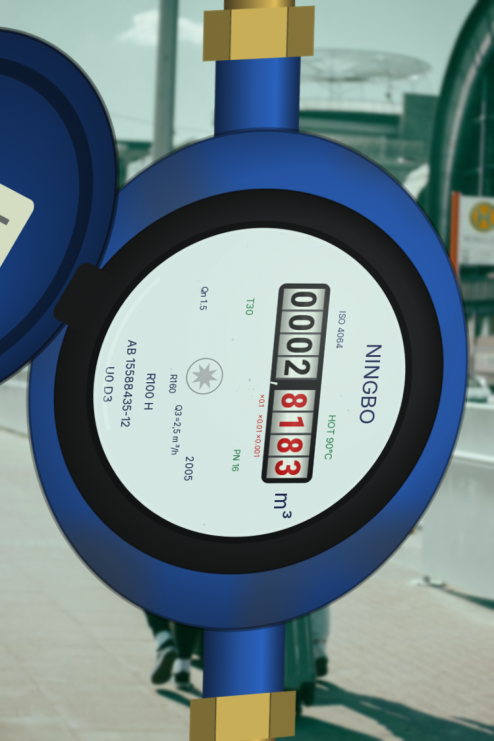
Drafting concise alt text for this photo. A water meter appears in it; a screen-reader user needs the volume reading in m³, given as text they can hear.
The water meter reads 2.8183 m³
